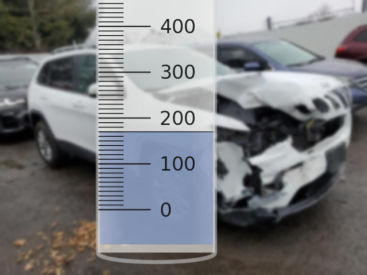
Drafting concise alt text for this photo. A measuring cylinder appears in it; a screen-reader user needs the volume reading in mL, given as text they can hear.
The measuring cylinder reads 170 mL
